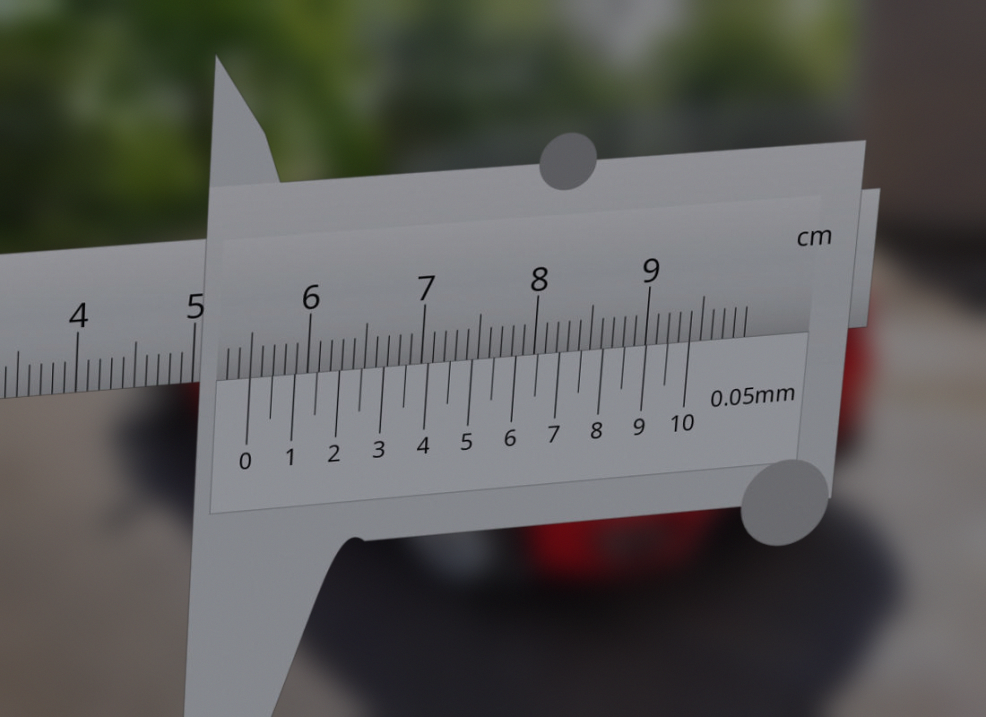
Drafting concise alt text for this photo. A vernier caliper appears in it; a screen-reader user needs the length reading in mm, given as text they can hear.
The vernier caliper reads 55.0 mm
